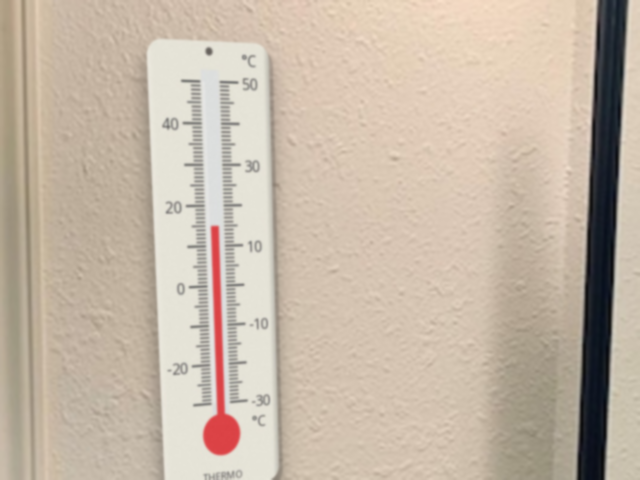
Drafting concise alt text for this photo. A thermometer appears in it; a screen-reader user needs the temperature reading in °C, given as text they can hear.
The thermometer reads 15 °C
